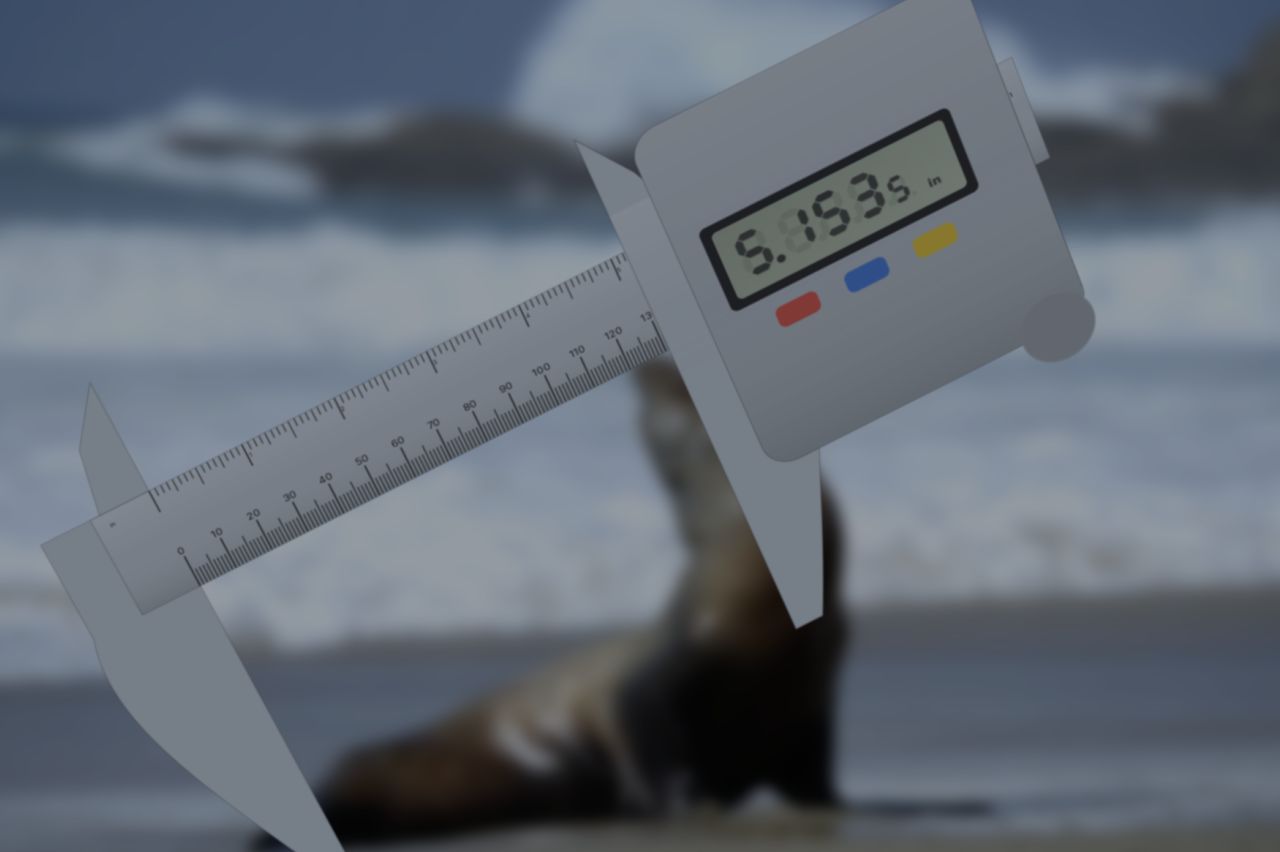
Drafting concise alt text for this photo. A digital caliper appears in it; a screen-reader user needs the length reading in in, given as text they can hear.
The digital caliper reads 5.1535 in
